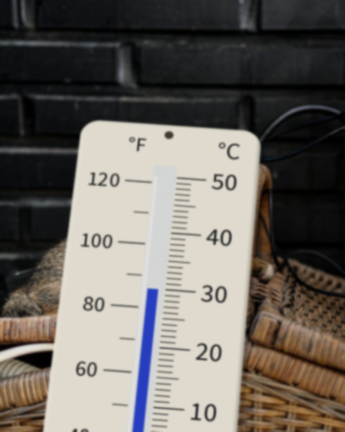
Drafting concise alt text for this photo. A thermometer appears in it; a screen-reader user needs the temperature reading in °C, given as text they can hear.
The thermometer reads 30 °C
